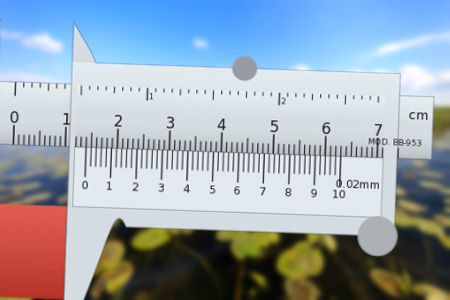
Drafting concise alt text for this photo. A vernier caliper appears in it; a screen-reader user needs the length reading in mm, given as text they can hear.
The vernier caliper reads 14.0 mm
